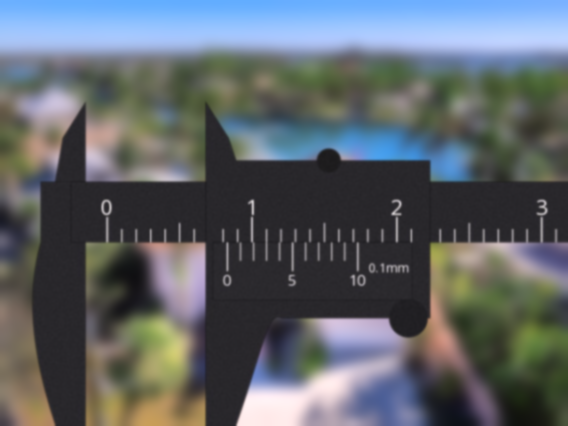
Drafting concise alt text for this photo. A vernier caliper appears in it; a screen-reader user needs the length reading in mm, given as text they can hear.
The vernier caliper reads 8.3 mm
